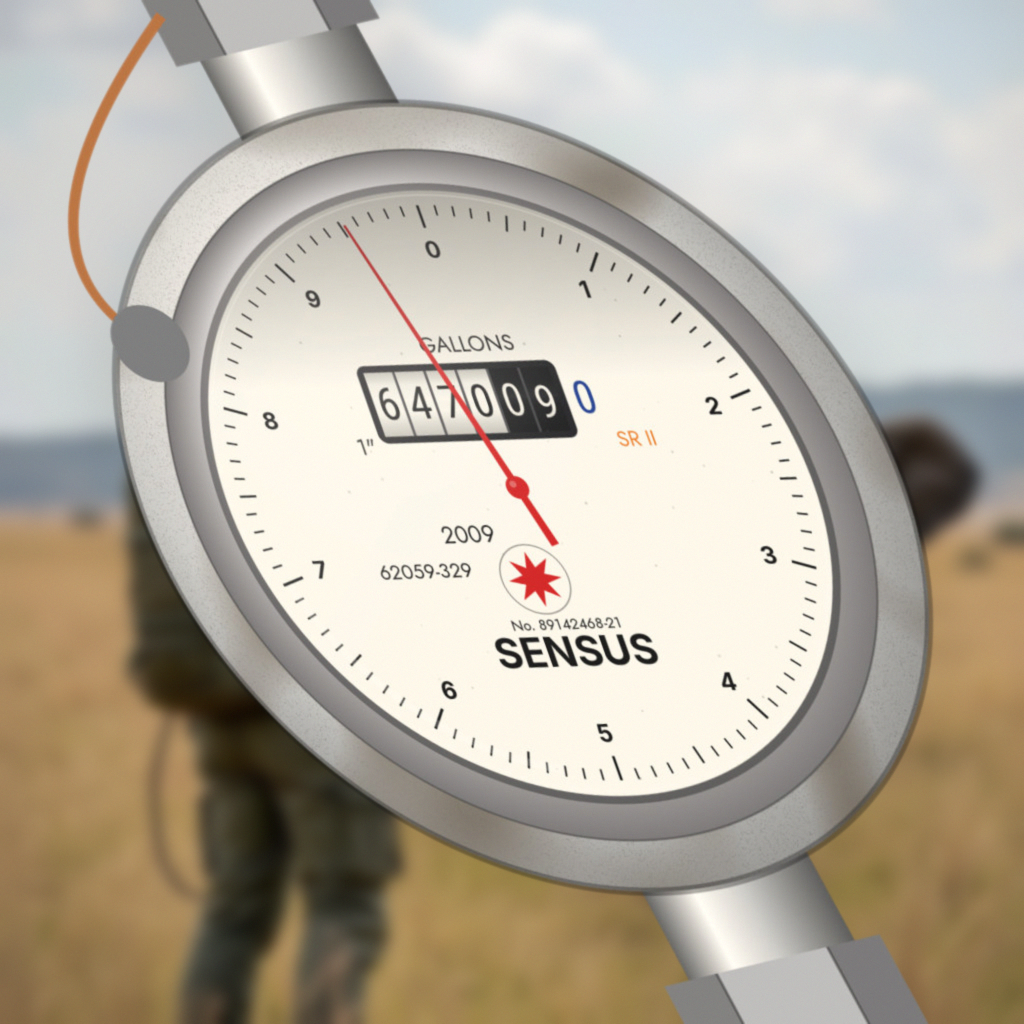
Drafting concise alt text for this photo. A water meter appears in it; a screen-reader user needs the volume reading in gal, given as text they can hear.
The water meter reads 6470089.5 gal
